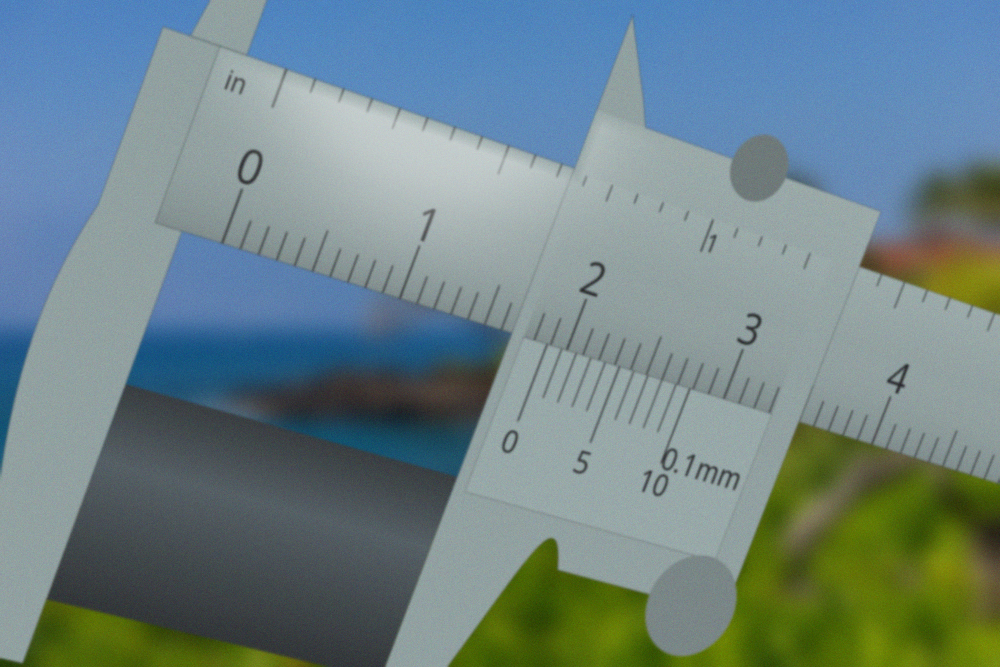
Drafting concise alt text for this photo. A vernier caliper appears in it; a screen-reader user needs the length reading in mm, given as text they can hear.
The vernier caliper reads 18.8 mm
